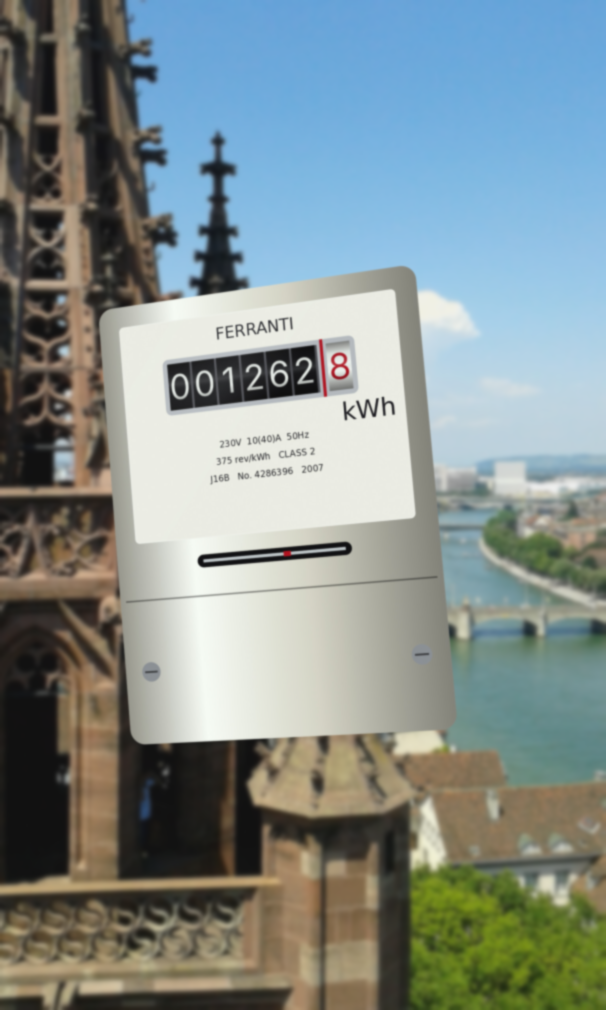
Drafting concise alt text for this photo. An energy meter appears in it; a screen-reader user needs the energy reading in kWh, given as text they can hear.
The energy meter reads 1262.8 kWh
